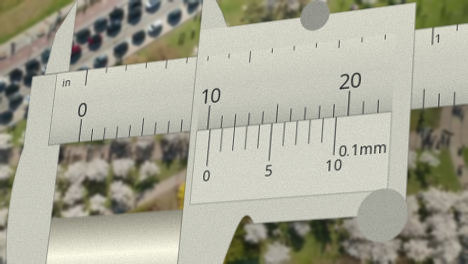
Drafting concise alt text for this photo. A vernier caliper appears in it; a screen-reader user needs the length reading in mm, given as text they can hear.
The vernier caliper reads 10.2 mm
